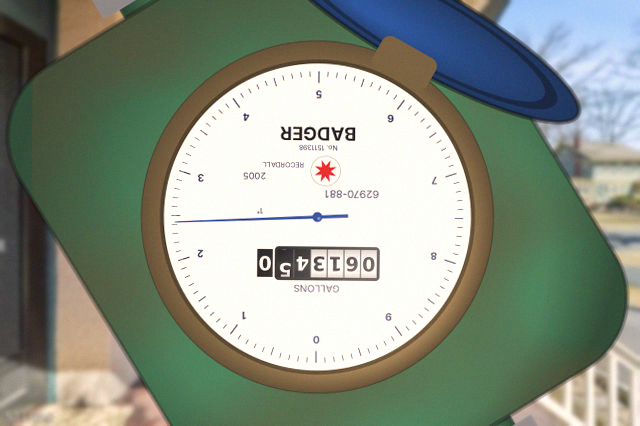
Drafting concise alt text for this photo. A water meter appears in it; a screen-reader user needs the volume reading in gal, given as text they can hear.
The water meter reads 613452.4 gal
